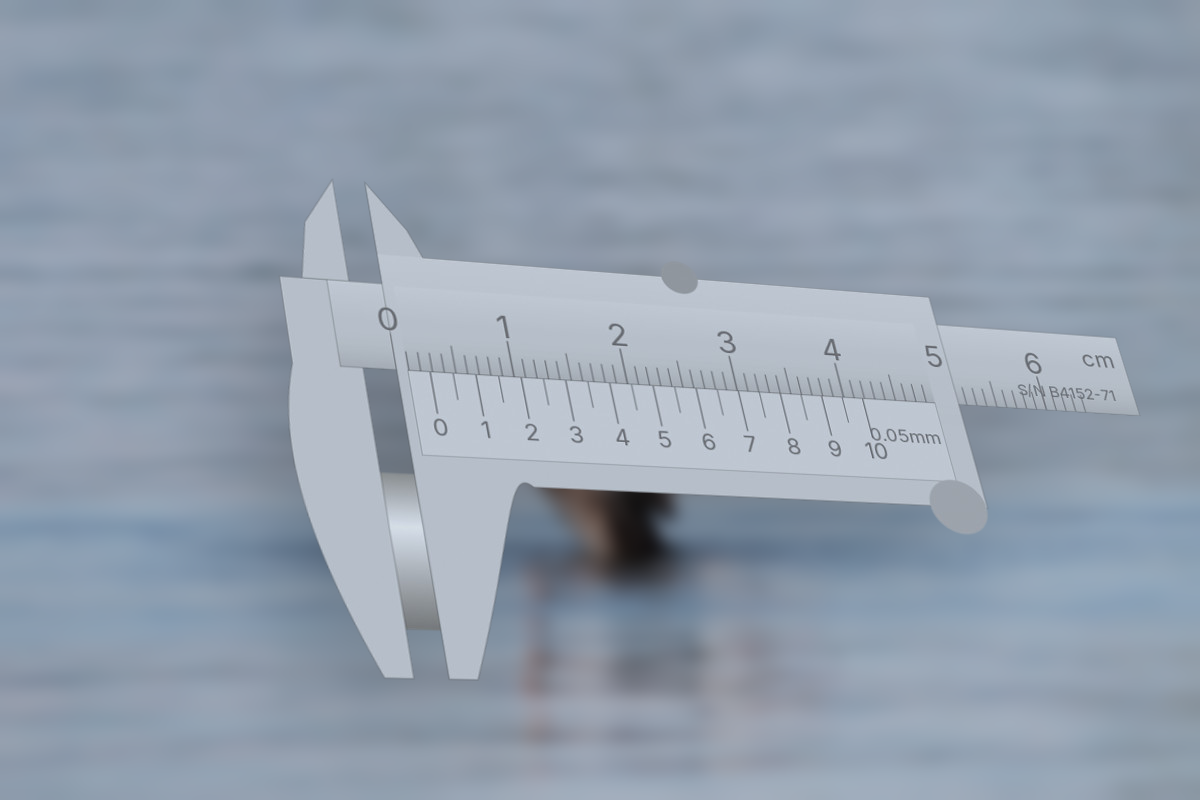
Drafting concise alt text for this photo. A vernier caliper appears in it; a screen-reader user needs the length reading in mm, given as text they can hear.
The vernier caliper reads 2.8 mm
